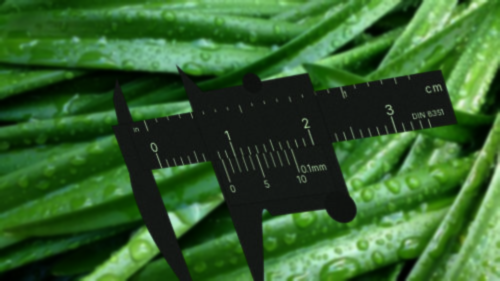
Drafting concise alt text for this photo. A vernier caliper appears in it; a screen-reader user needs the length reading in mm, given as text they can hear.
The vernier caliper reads 8.2 mm
